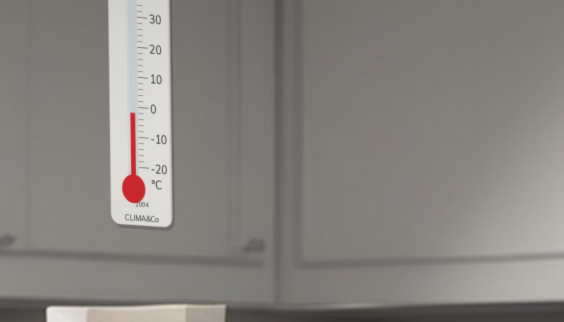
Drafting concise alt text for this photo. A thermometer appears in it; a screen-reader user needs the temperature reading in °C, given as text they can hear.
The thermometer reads -2 °C
